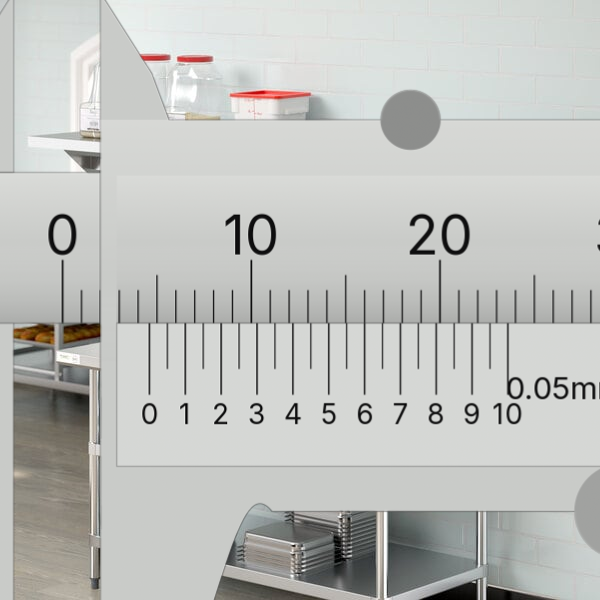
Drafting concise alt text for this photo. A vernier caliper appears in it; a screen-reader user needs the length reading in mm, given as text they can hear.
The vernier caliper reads 4.6 mm
